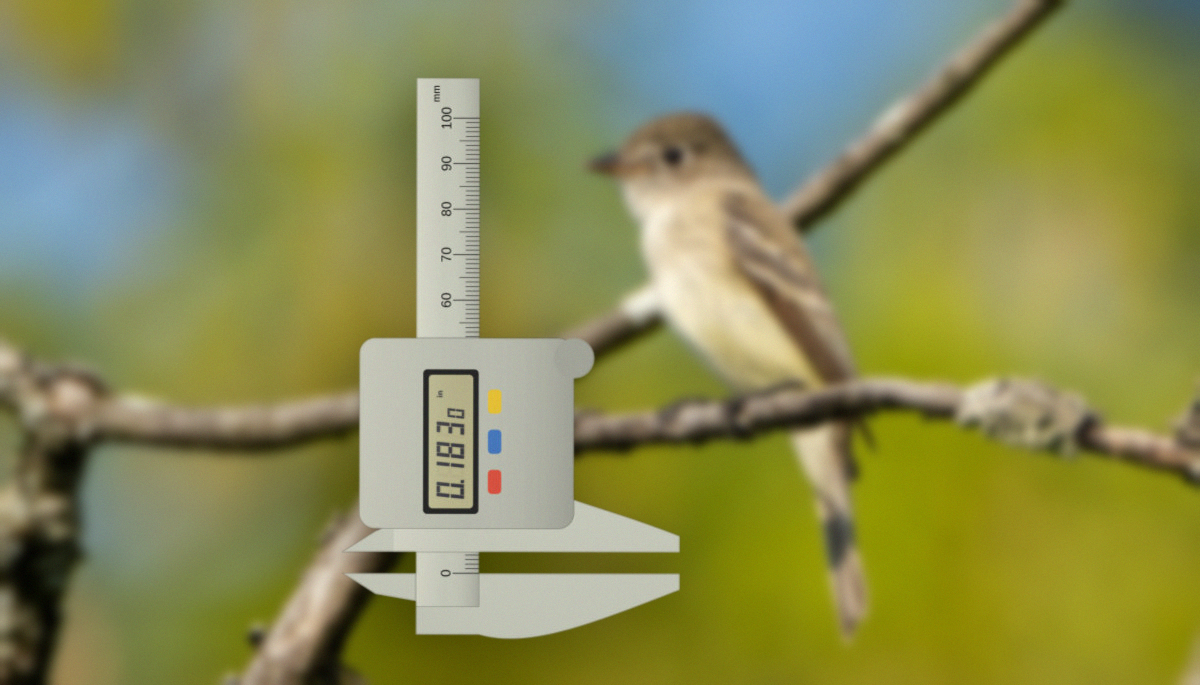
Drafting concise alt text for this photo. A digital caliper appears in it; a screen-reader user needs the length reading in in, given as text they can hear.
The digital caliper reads 0.1830 in
